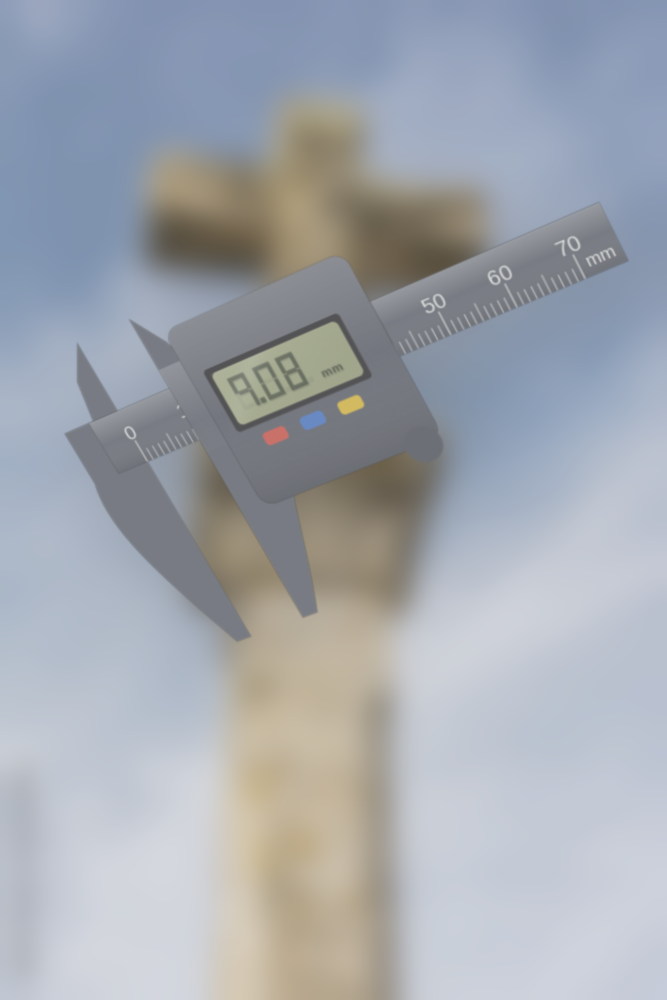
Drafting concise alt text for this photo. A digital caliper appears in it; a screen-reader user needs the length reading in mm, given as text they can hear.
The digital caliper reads 9.08 mm
